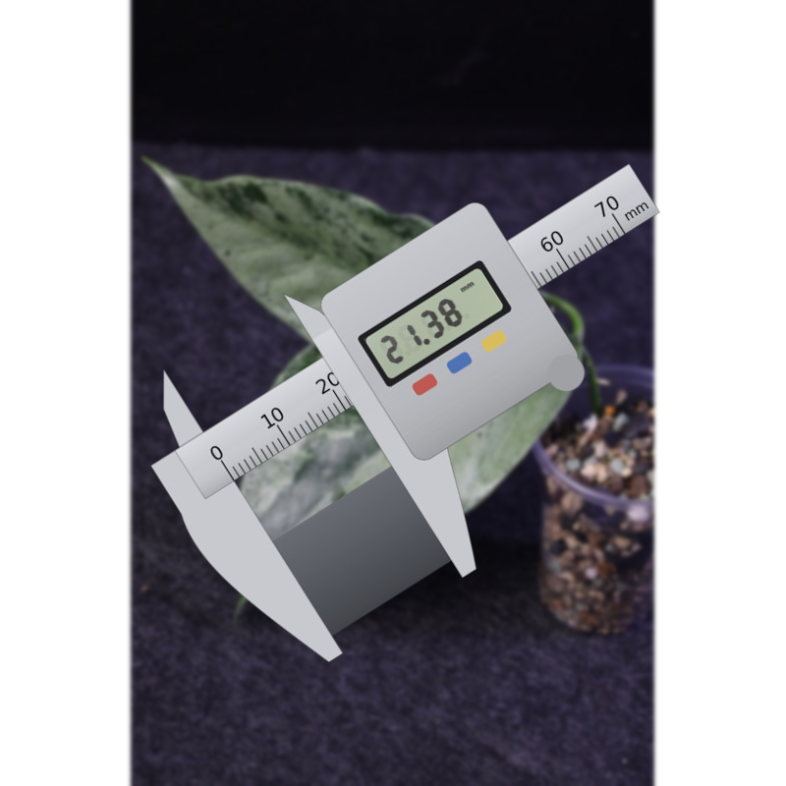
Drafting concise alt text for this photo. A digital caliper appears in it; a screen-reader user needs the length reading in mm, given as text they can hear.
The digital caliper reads 21.38 mm
